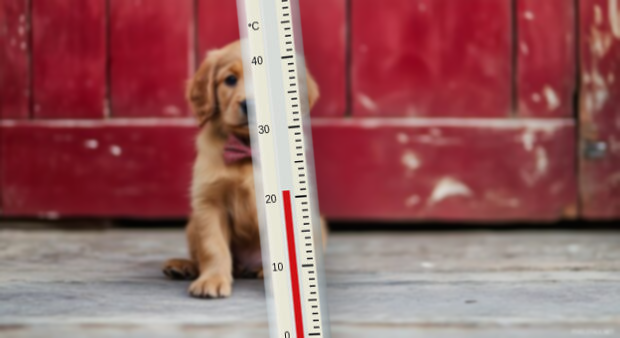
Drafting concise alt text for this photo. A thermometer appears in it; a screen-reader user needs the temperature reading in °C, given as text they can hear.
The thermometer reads 21 °C
